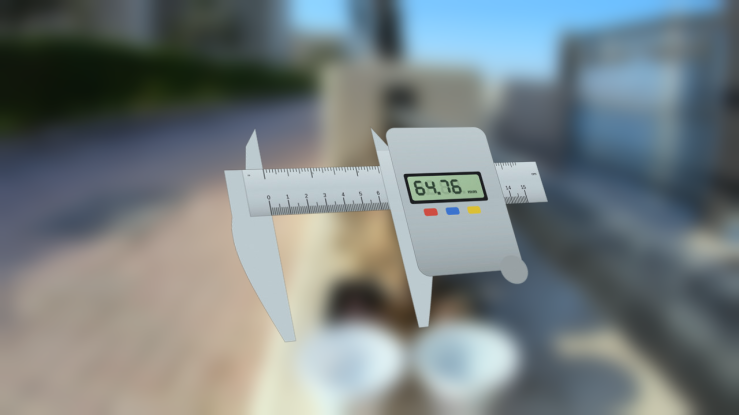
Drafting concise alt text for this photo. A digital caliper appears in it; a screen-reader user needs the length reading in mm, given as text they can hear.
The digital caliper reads 64.76 mm
